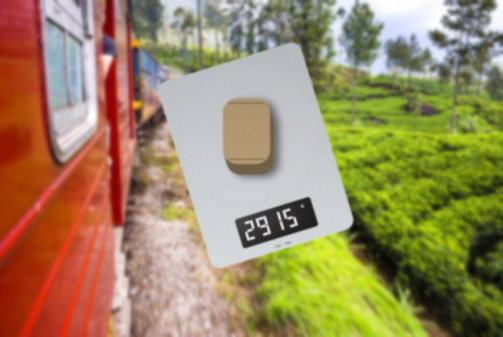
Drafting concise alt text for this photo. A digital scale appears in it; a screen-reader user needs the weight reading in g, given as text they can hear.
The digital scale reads 2915 g
